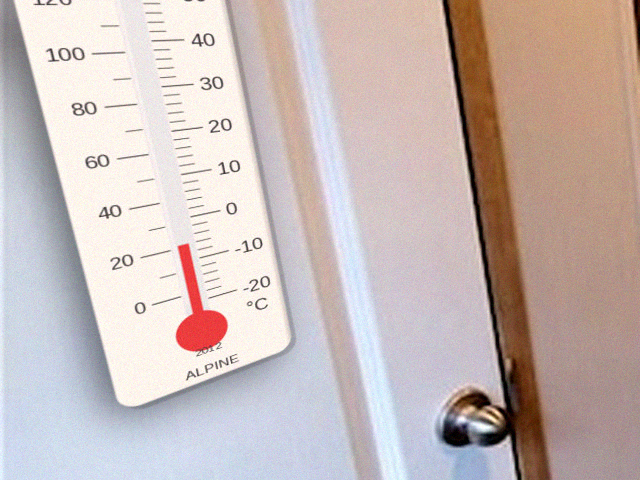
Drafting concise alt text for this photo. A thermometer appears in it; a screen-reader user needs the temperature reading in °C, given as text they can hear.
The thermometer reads -6 °C
